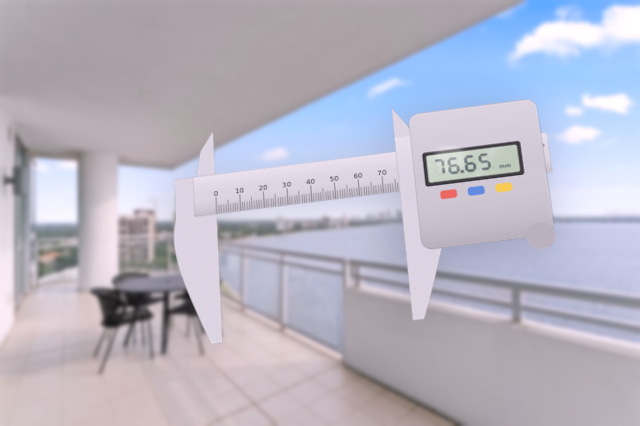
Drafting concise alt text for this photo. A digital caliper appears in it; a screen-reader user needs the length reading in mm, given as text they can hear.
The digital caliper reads 76.65 mm
